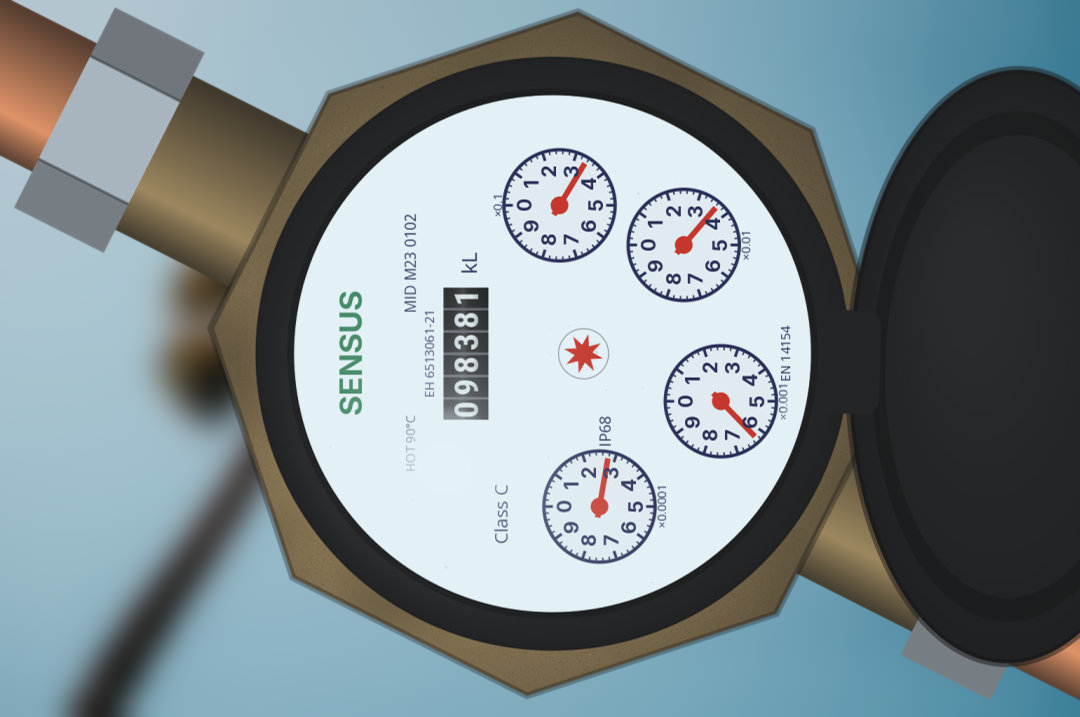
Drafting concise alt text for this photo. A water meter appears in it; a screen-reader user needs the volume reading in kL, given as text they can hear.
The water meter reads 98381.3362 kL
